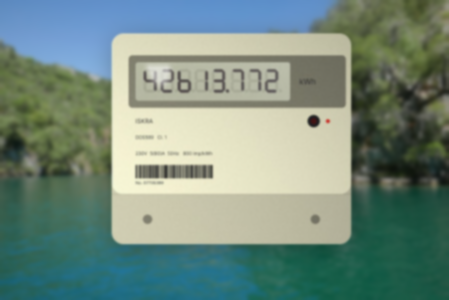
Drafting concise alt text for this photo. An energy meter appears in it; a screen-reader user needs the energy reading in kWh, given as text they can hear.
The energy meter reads 42613.772 kWh
